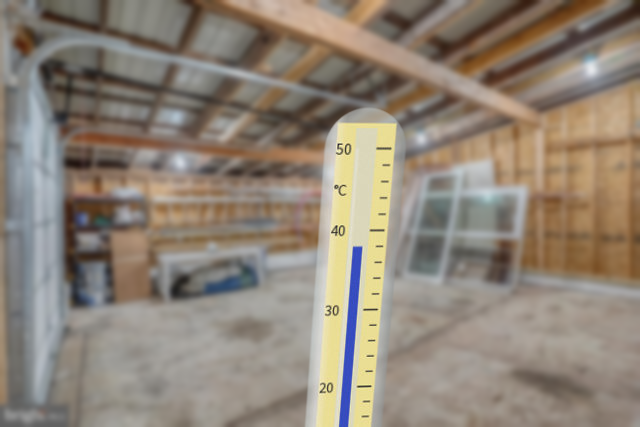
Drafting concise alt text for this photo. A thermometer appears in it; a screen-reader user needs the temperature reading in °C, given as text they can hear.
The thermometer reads 38 °C
